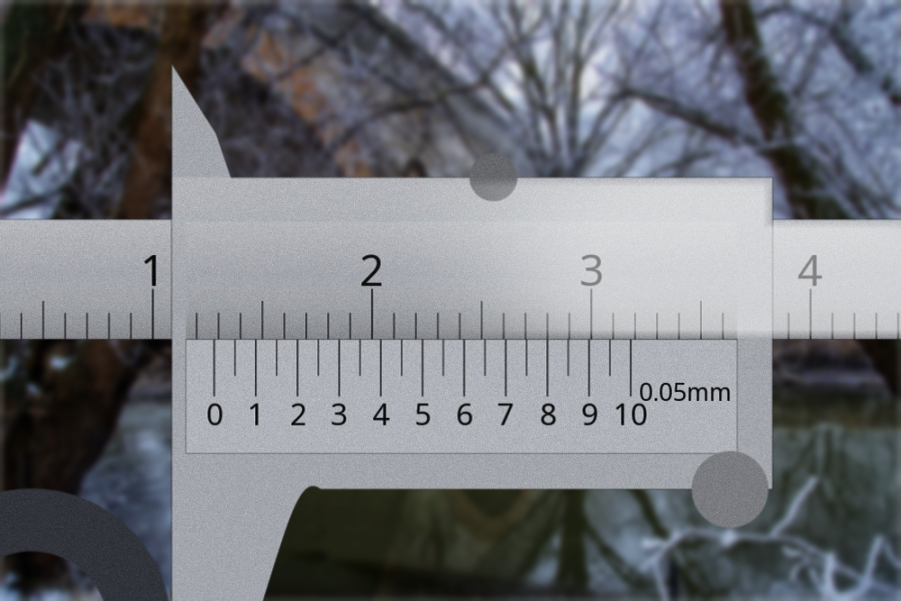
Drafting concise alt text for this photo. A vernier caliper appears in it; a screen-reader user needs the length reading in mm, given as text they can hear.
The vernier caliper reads 12.80 mm
